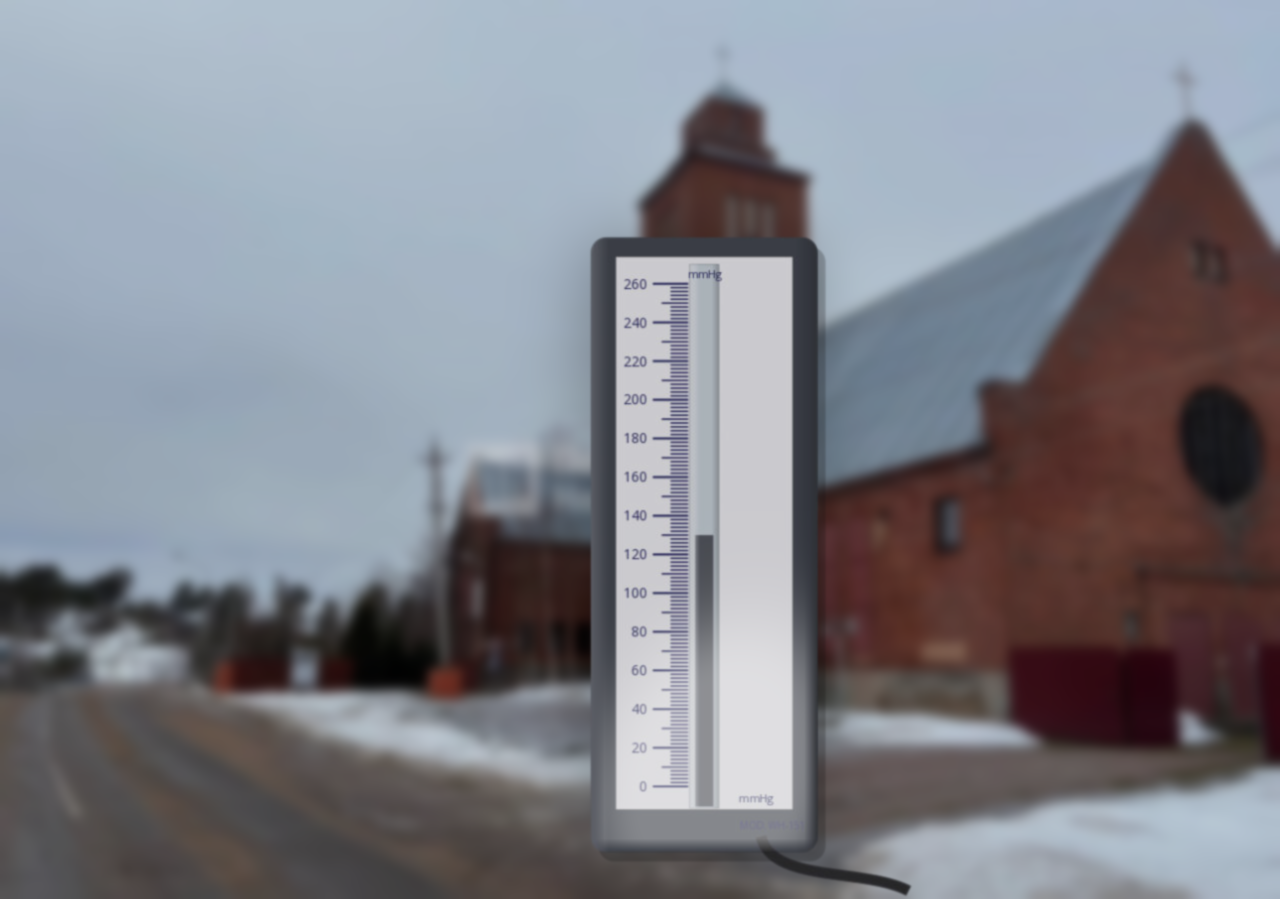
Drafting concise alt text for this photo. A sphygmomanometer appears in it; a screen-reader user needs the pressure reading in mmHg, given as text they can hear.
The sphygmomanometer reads 130 mmHg
